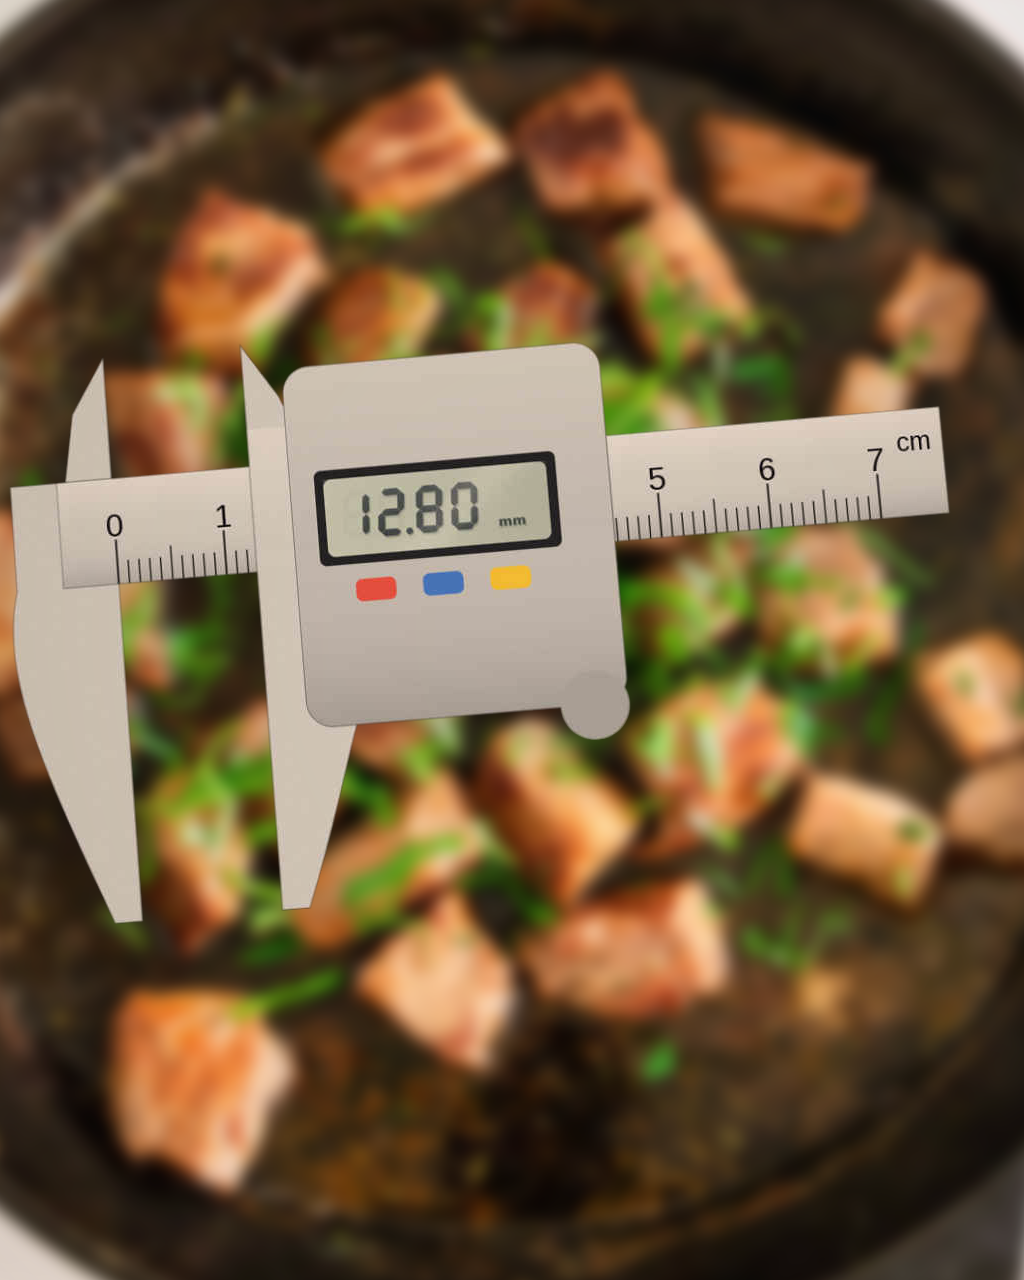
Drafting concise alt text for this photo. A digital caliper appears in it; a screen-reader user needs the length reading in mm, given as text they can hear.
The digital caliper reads 12.80 mm
